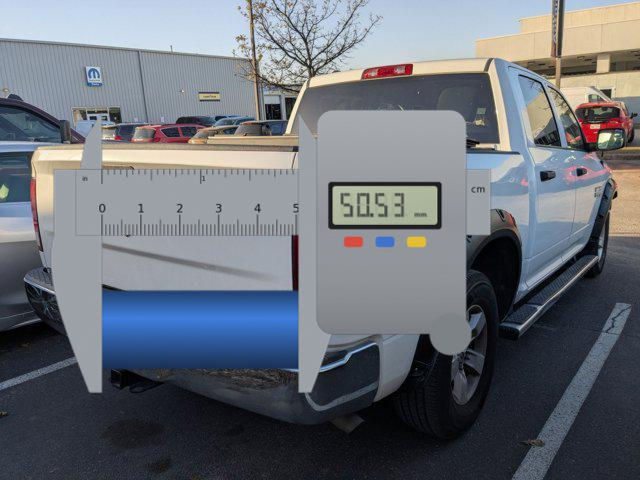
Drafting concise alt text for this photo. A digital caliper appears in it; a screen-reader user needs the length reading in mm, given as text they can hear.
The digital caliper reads 50.53 mm
